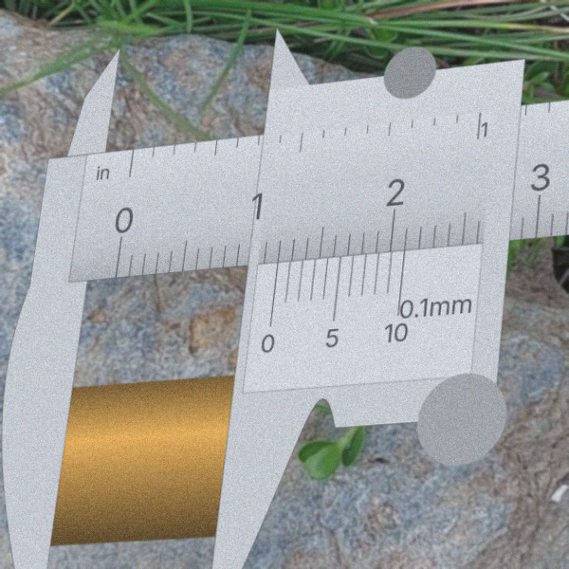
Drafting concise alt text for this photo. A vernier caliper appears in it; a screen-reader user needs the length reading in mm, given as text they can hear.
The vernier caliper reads 12.0 mm
